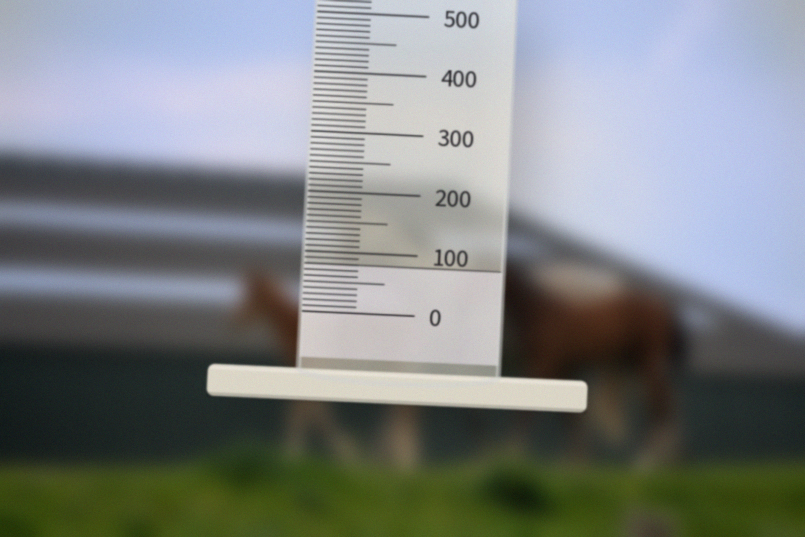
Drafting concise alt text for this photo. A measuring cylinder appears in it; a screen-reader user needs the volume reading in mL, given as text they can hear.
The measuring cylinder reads 80 mL
